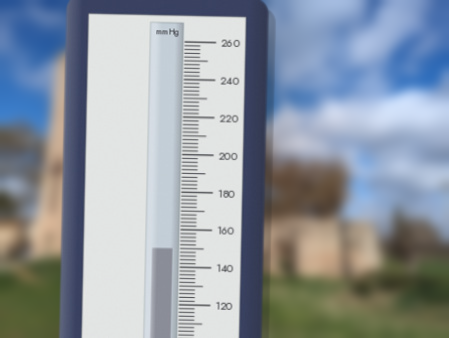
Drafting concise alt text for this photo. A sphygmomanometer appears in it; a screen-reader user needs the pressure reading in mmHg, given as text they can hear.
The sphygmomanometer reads 150 mmHg
